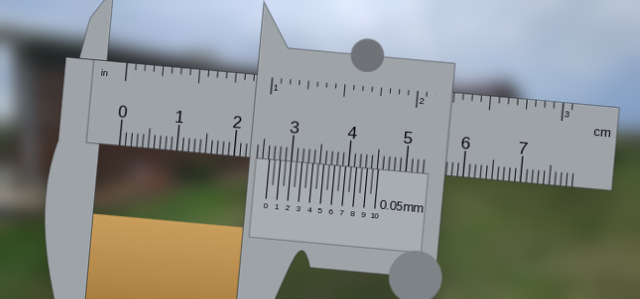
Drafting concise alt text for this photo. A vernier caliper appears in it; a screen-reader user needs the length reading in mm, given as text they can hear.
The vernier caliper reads 26.2 mm
